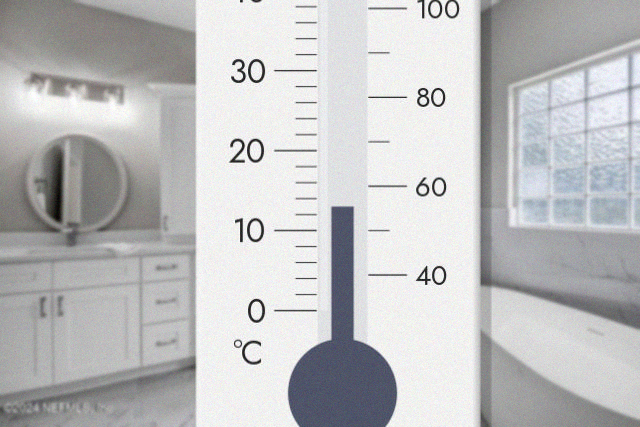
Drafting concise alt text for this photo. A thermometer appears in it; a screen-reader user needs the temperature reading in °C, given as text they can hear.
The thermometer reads 13 °C
